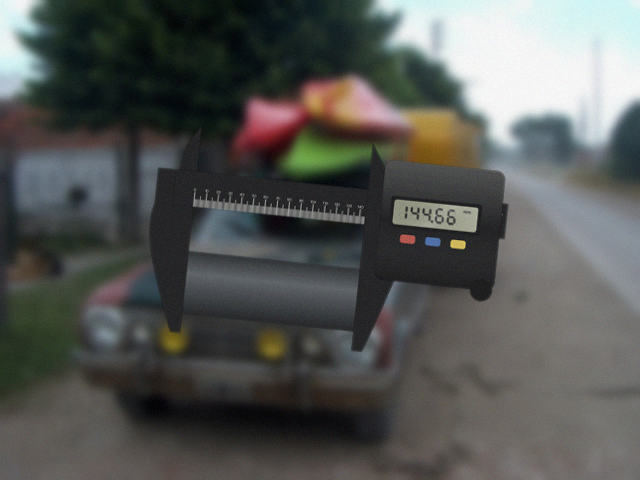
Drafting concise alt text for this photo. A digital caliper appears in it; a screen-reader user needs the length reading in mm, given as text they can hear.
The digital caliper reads 144.66 mm
